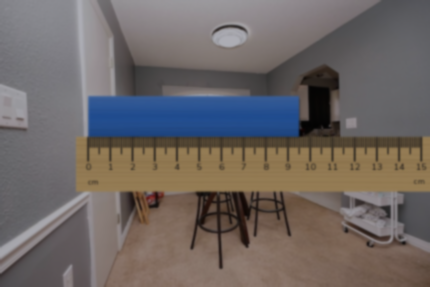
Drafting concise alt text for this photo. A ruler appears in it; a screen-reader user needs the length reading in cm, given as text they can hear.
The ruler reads 9.5 cm
